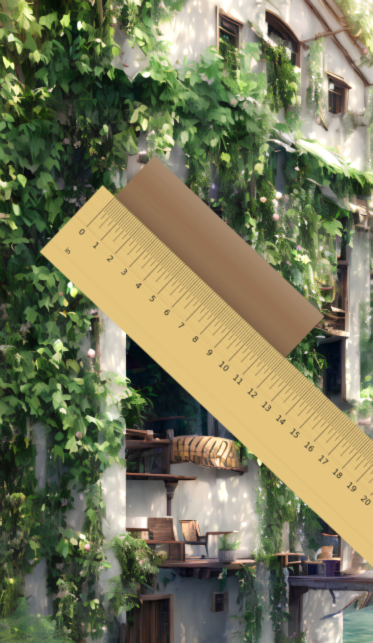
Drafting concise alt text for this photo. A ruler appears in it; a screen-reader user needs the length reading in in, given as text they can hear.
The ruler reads 12 in
